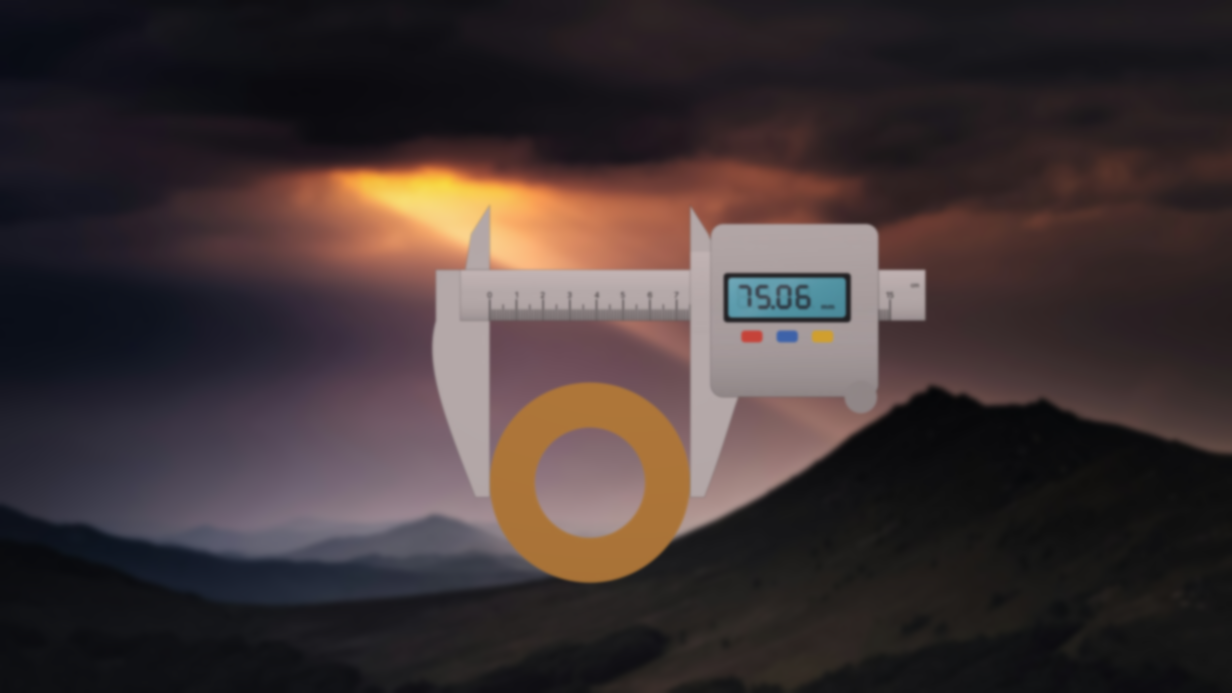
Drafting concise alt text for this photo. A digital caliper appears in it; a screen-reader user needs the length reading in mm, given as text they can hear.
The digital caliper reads 75.06 mm
